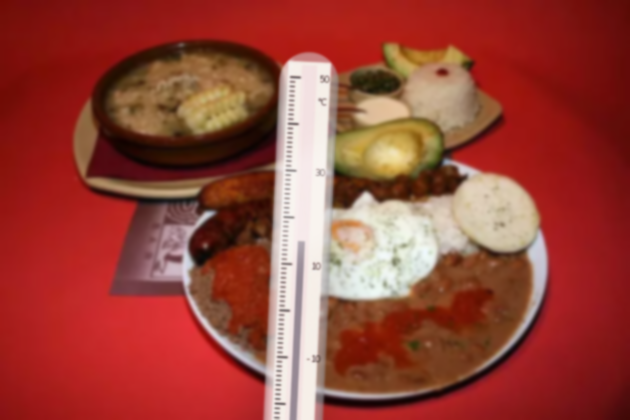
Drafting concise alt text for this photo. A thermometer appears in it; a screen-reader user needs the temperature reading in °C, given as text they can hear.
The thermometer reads 15 °C
